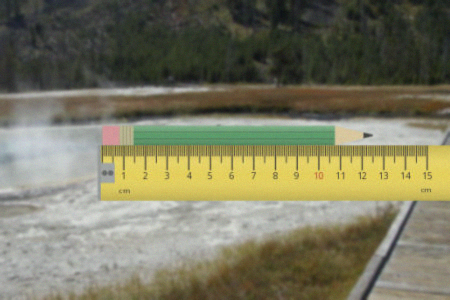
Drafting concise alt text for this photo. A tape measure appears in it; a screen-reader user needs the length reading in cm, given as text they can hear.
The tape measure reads 12.5 cm
